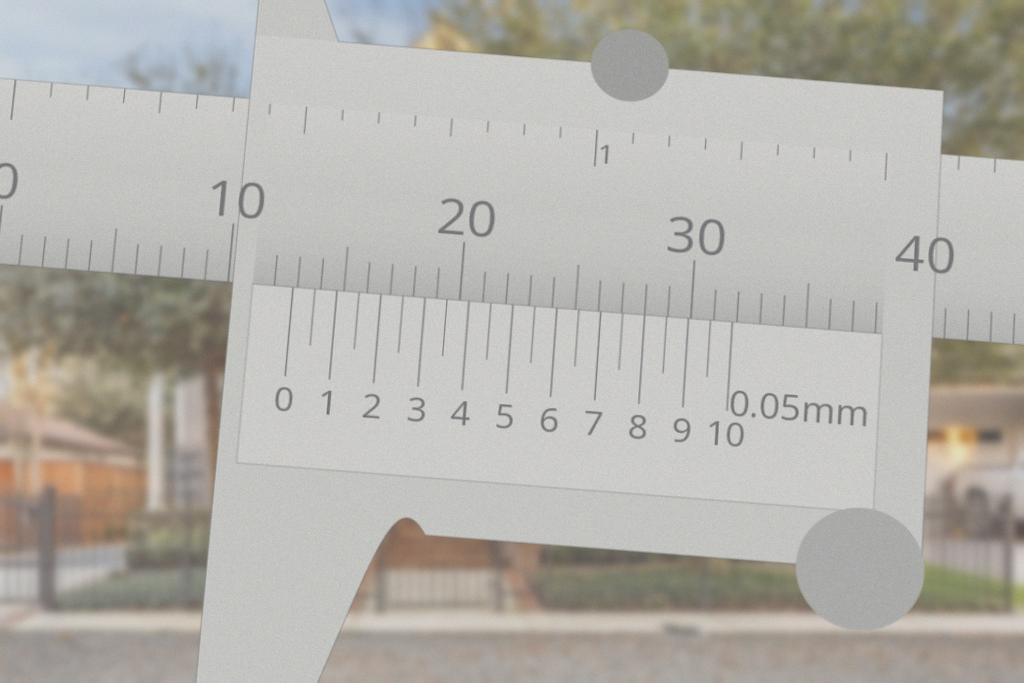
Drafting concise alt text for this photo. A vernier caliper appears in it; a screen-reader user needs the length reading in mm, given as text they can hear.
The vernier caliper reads 12.8 mm
